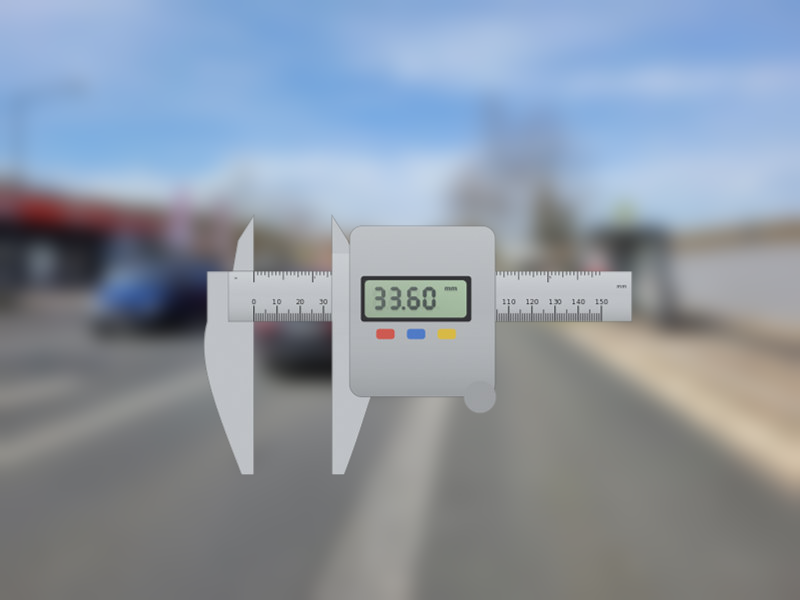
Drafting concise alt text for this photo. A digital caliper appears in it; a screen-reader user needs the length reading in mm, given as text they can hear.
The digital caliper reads 33.60 mm
